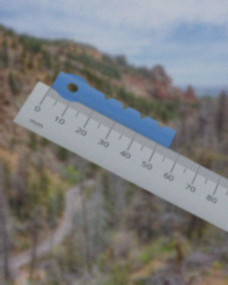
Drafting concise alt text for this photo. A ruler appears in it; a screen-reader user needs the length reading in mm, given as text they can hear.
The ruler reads 55 mm
